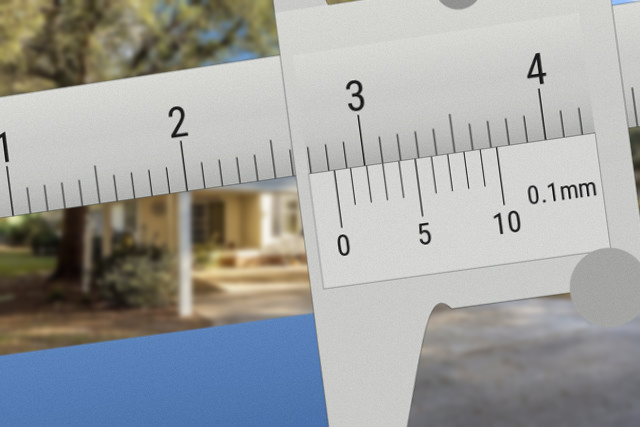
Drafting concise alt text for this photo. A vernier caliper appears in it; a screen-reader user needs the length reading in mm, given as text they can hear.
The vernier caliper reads 28.3 mm
